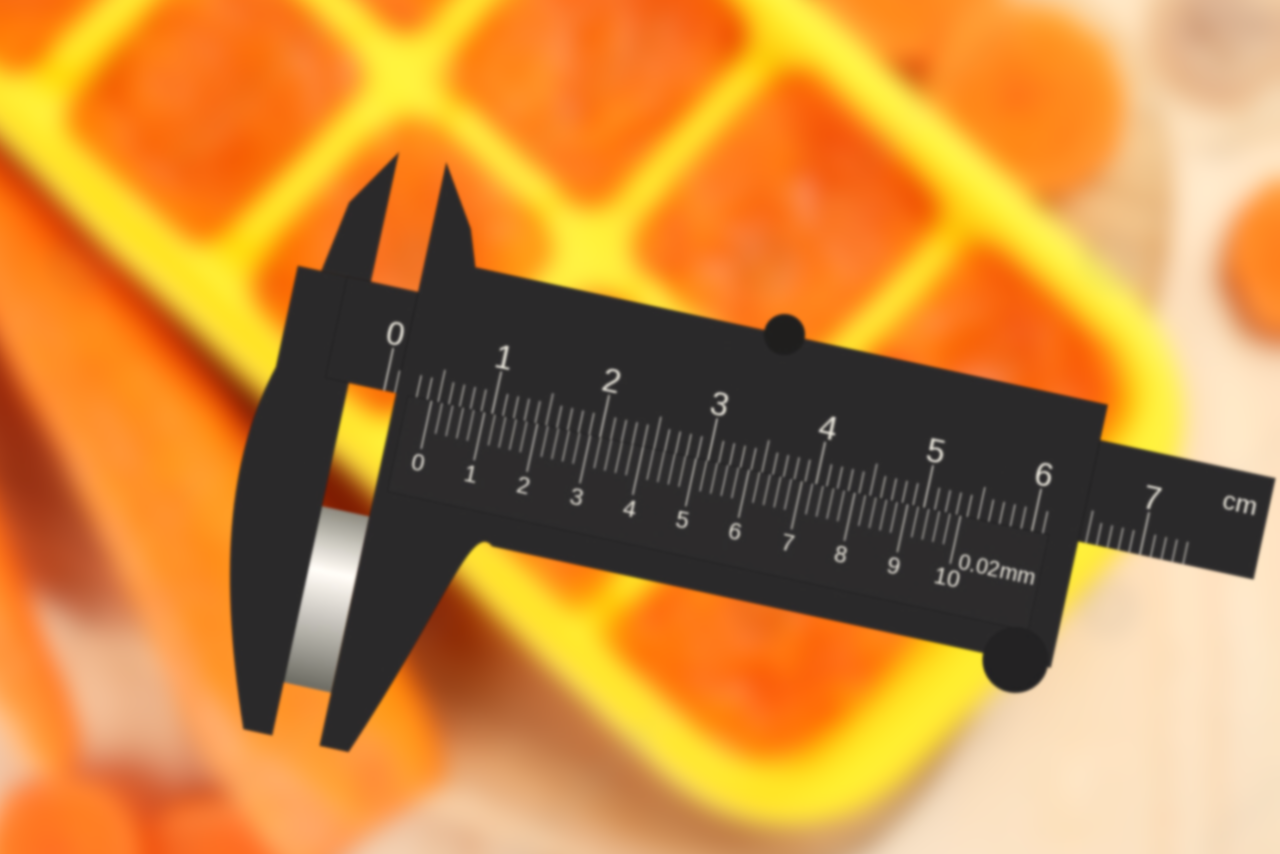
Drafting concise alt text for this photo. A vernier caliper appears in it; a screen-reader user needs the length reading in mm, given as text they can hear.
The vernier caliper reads 4.4 mm
